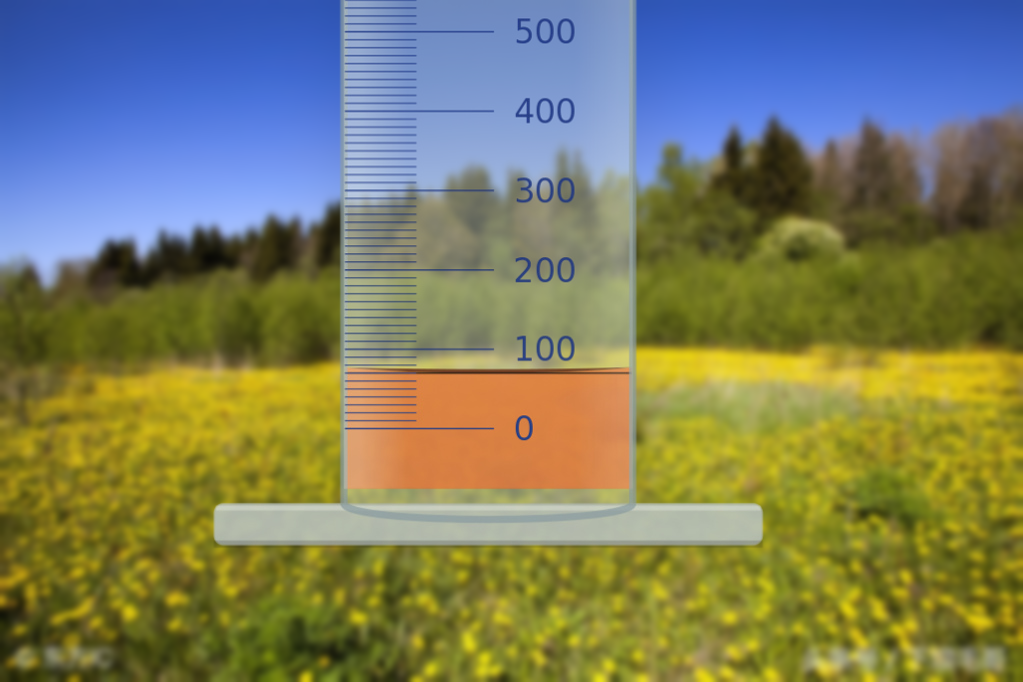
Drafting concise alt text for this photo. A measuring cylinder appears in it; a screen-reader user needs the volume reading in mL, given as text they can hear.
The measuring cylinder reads 70 mL
